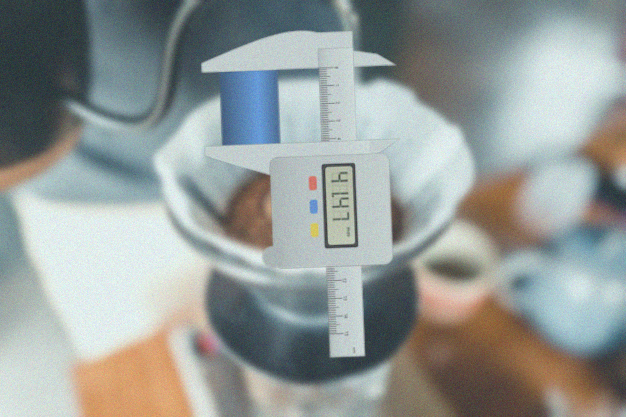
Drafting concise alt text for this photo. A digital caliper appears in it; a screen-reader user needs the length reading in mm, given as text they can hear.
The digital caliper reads 41.47 mm
